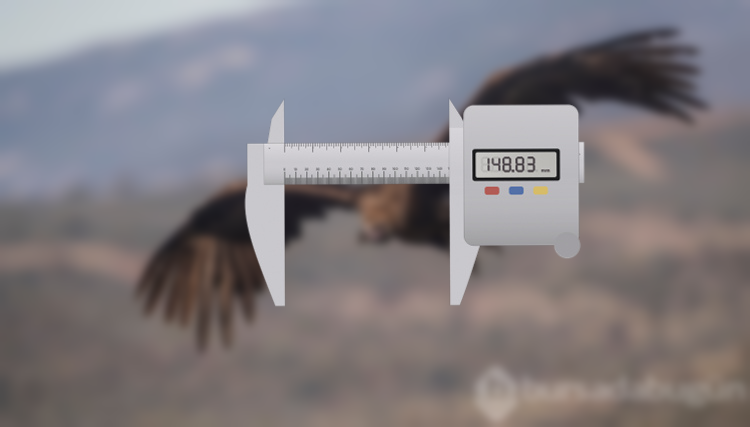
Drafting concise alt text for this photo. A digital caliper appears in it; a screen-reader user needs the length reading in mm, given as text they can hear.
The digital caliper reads 148.83 mm
